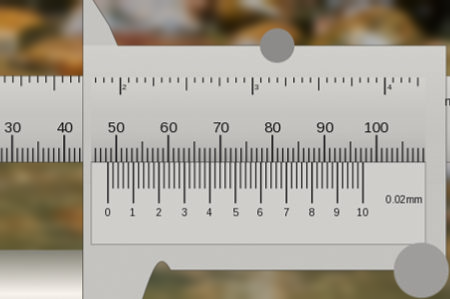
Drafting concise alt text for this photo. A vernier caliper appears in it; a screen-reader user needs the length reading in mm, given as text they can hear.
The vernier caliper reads 48.4 mm
